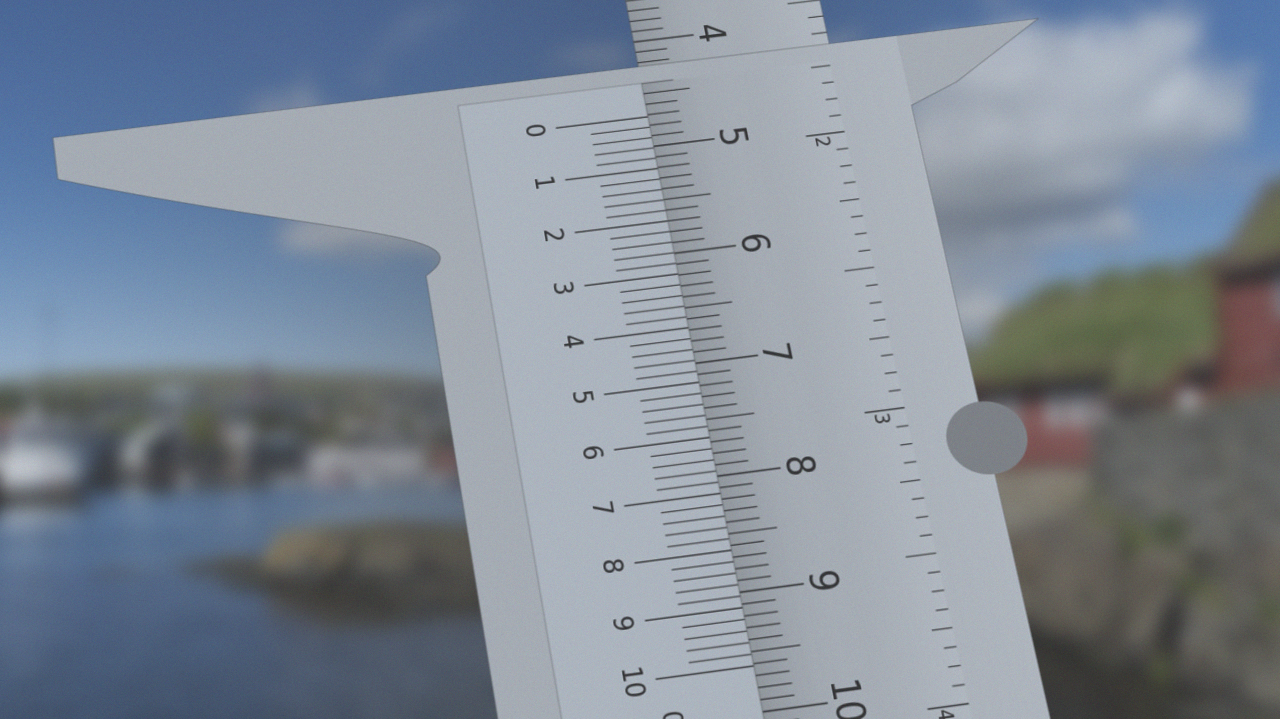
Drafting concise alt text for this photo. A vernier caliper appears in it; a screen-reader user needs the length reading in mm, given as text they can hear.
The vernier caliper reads 47.2 mm
